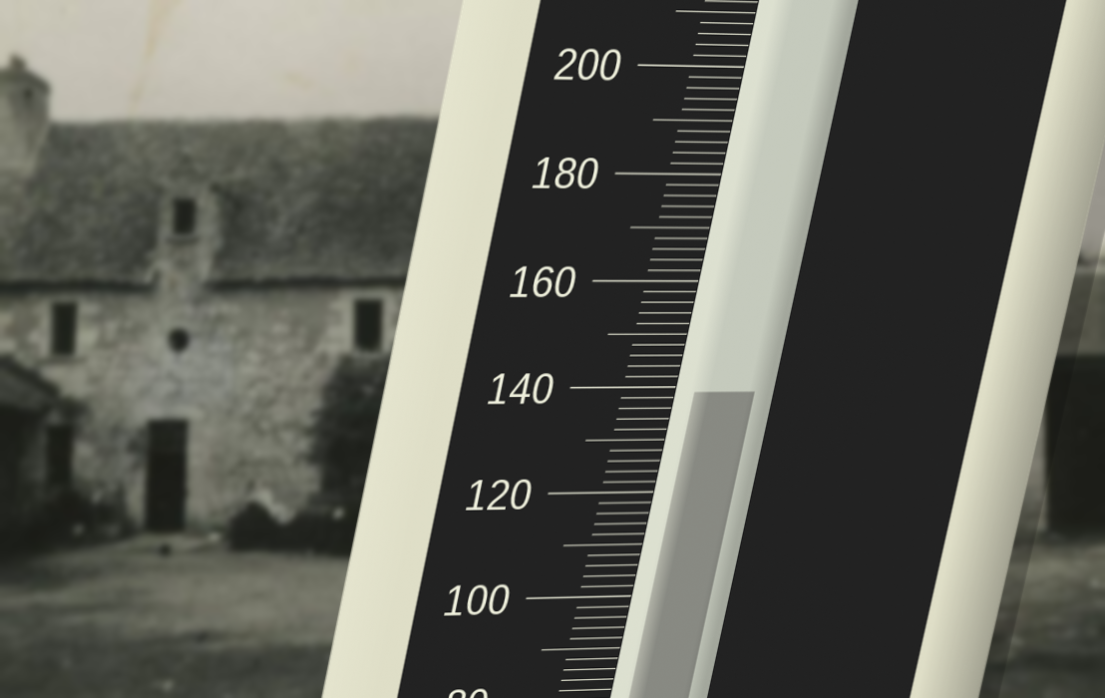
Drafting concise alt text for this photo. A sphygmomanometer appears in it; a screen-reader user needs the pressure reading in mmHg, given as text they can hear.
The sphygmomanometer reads 139 mmHg
